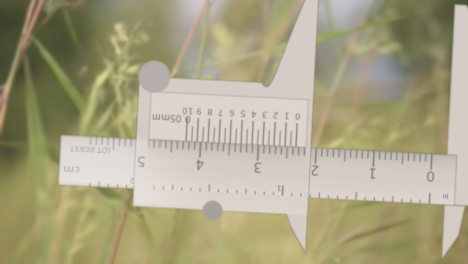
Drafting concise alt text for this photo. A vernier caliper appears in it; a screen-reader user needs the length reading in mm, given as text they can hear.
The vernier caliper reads 23.5 mm
